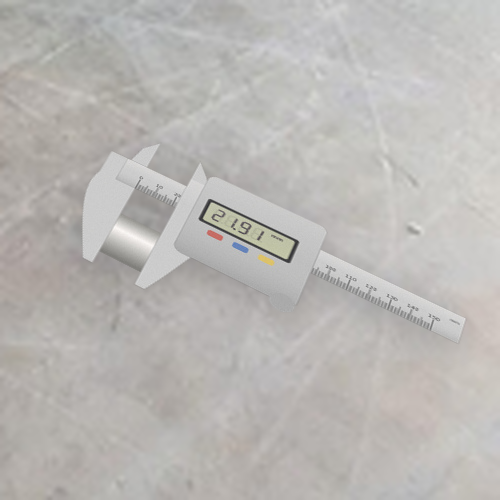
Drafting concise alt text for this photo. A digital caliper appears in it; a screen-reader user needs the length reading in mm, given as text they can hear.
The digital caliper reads 21.91 mm
